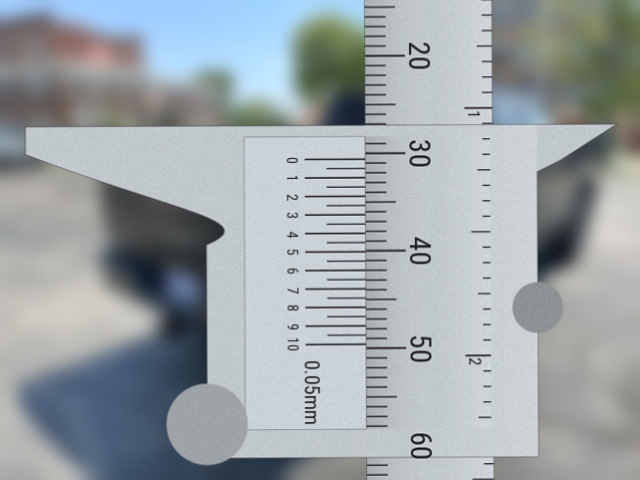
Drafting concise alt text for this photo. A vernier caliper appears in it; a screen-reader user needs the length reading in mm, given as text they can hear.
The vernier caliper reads 30.6 mm
